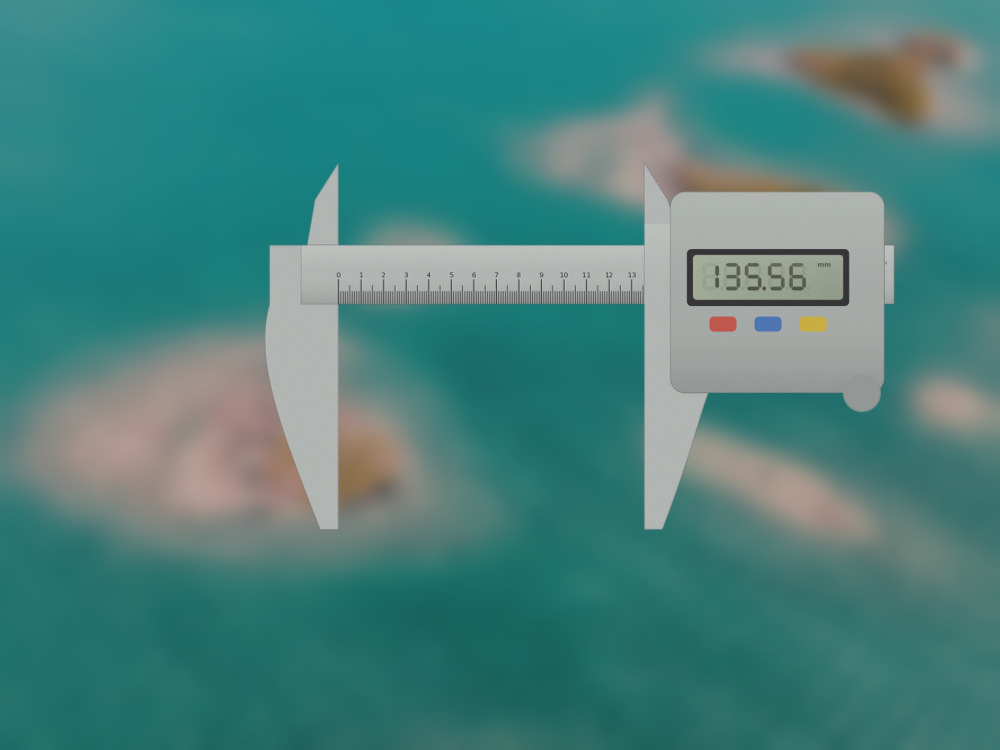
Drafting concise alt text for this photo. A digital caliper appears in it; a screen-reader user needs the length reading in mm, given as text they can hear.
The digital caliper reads 135.56 mm
